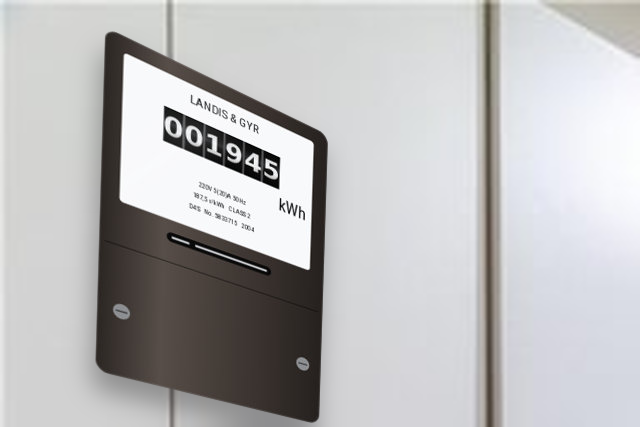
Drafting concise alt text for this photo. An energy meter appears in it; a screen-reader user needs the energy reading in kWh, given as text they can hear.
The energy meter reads 1945 kWh
